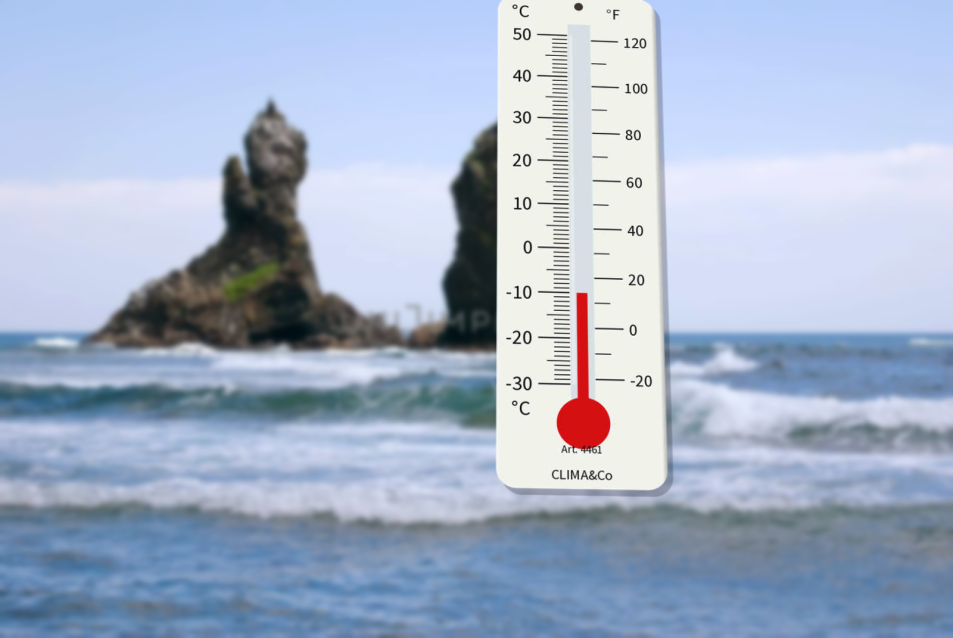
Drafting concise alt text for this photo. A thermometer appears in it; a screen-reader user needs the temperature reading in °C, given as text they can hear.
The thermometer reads -10 °C
